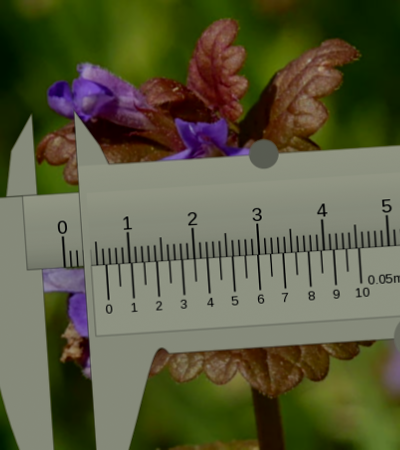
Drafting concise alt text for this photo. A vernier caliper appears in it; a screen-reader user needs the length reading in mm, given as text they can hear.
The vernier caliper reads 6.4 mm
